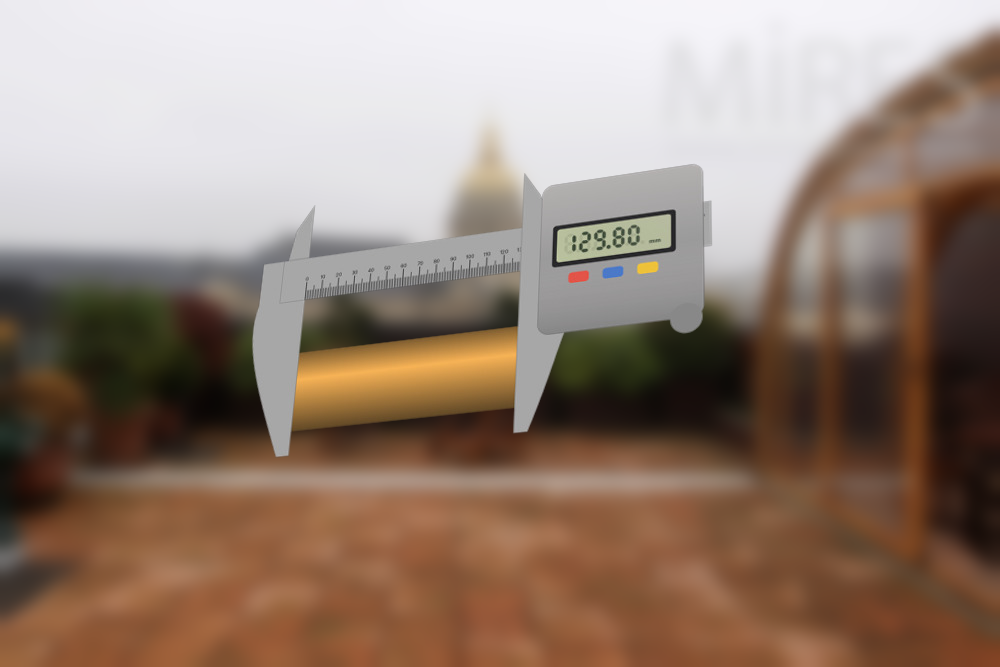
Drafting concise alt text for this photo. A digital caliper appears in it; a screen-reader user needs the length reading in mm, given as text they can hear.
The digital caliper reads 129.80 mm
